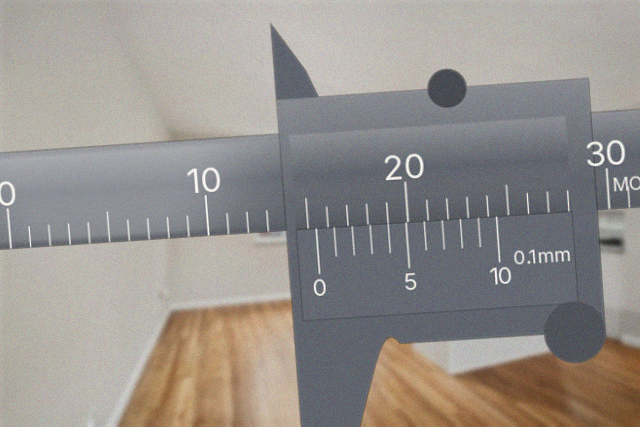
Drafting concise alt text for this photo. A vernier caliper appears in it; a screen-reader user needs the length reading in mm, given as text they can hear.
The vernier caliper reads 15.4 mm
